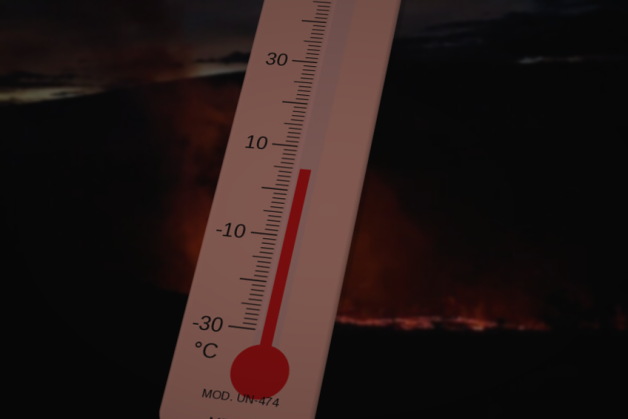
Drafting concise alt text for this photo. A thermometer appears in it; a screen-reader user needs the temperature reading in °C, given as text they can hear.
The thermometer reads 5 °C
